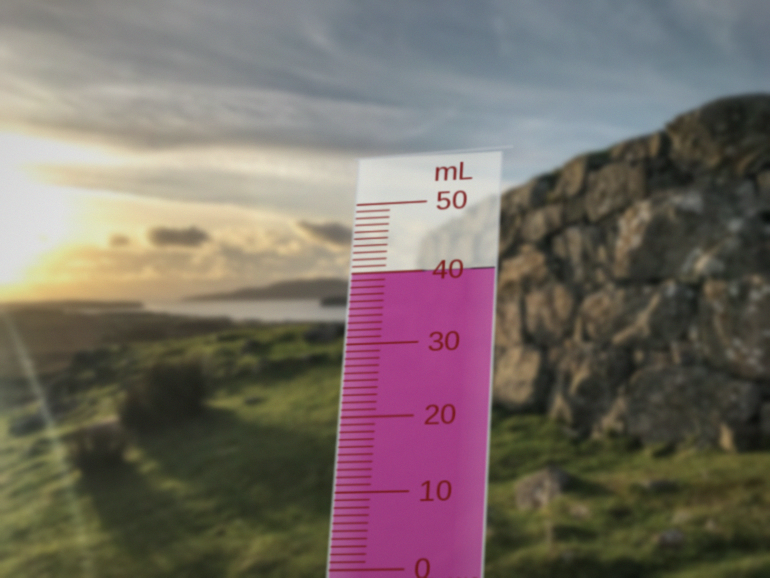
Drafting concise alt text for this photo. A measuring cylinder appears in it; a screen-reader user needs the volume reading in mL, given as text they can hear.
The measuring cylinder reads 40 mL
